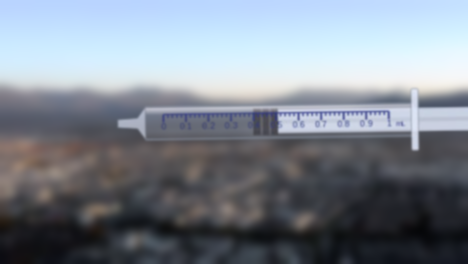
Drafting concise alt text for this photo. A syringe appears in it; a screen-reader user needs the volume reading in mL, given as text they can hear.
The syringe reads 0.4 mL
